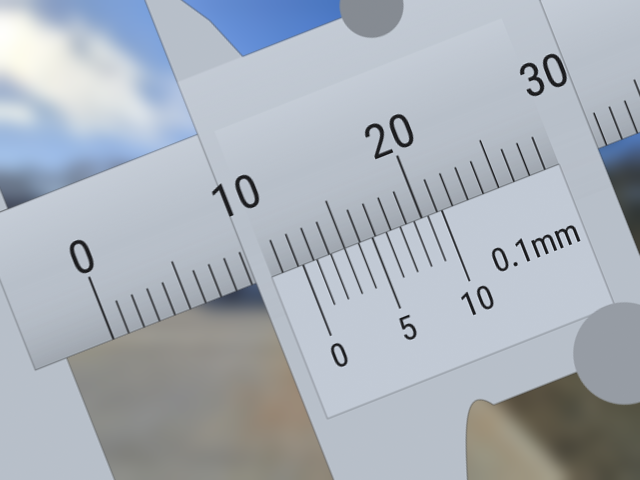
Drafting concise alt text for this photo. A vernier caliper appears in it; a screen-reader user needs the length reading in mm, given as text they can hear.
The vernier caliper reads 12.3 mm
